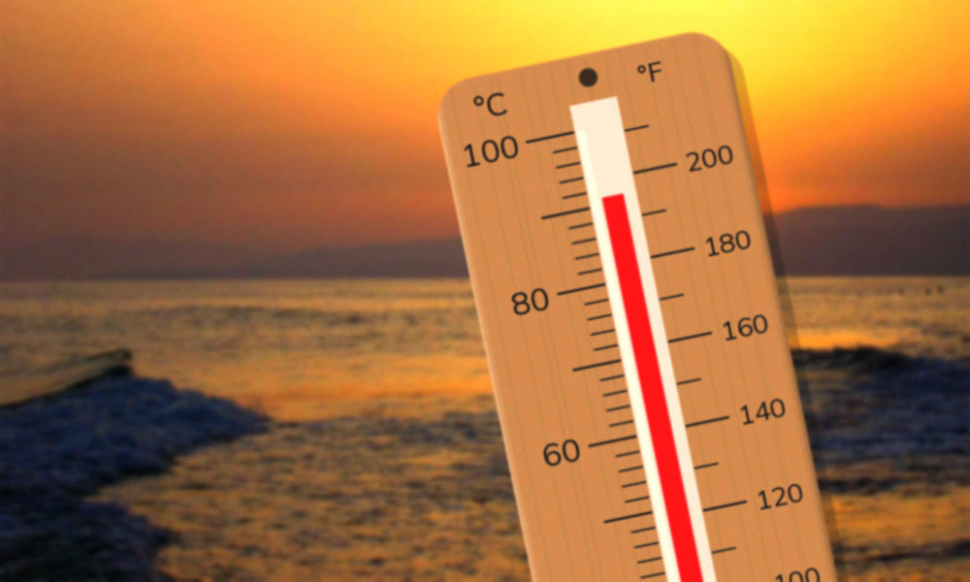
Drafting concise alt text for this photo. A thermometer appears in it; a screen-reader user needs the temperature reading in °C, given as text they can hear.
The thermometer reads 91 °C
